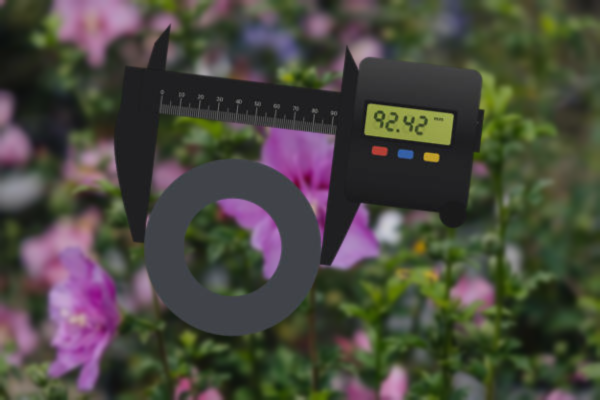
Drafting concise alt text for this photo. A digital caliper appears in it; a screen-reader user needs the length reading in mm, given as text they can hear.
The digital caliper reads 92.42 mm
